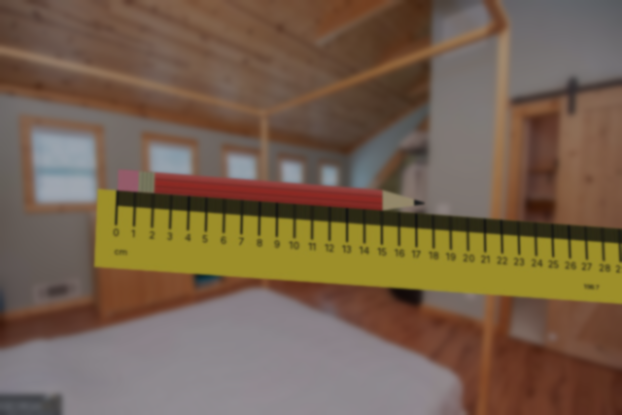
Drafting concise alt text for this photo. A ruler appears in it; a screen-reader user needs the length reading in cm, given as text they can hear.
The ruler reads 17.5 cm
